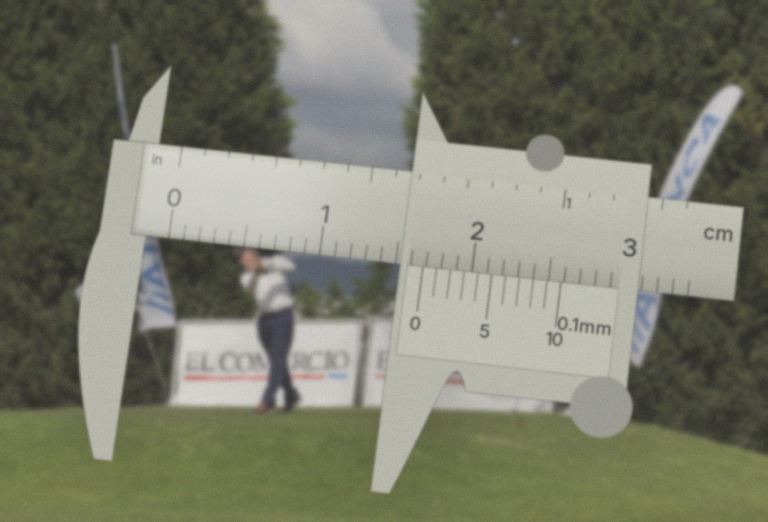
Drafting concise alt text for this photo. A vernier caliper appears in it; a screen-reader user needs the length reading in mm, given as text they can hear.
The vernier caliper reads 16.8 mm
